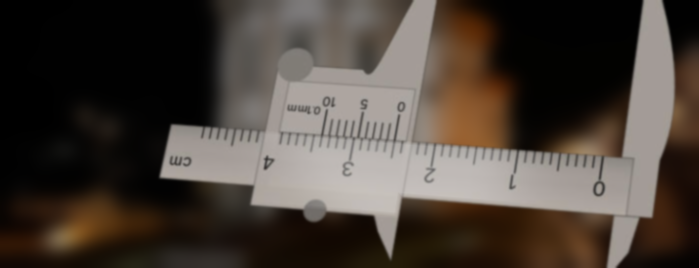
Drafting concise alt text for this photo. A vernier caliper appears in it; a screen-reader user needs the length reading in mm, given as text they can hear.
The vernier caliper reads 25.0 mm
